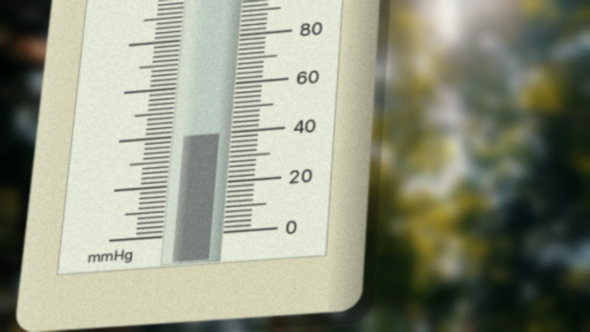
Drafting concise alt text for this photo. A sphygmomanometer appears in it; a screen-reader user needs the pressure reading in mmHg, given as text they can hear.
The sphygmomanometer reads 40 mmHg
